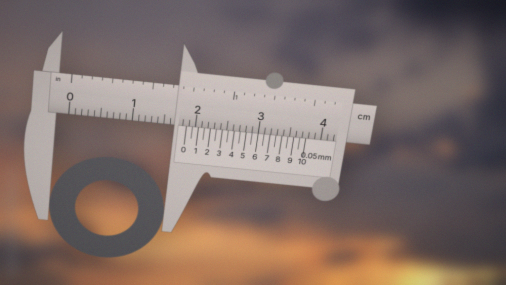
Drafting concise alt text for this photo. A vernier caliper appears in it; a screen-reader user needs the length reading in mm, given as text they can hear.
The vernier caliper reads 18.6 mm
